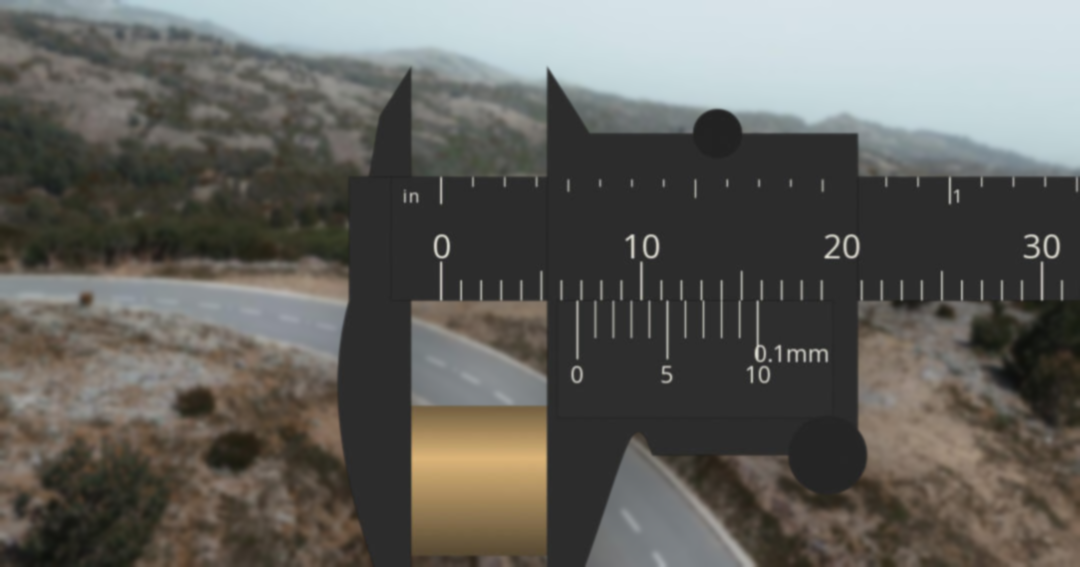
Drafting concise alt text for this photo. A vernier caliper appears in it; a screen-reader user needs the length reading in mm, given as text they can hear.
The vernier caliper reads 6.8 mm
